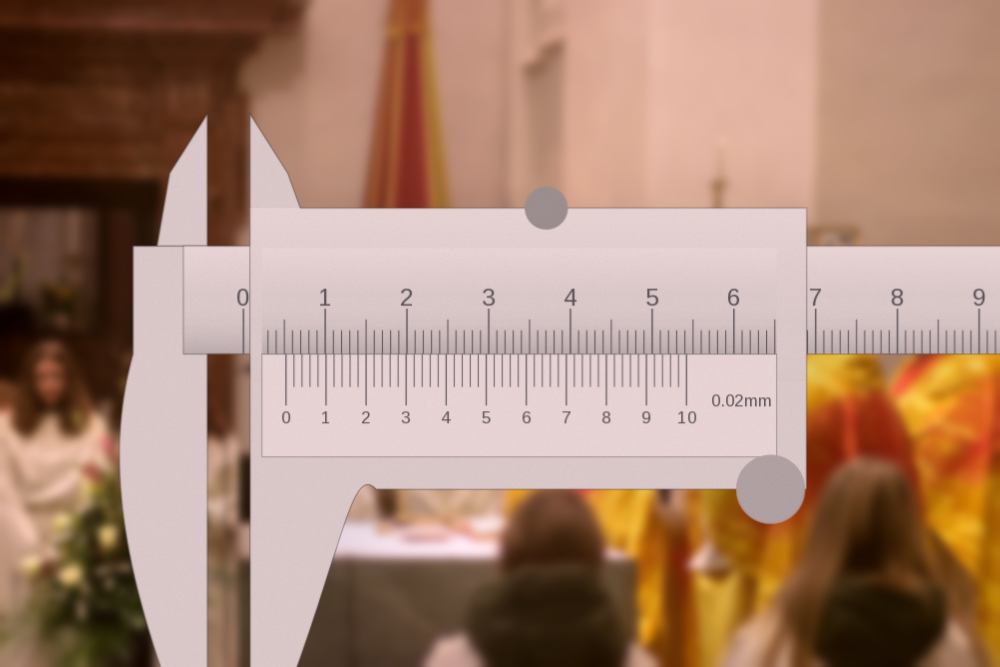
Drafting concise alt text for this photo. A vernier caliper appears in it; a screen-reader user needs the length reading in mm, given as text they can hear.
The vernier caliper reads 5.2 mm
